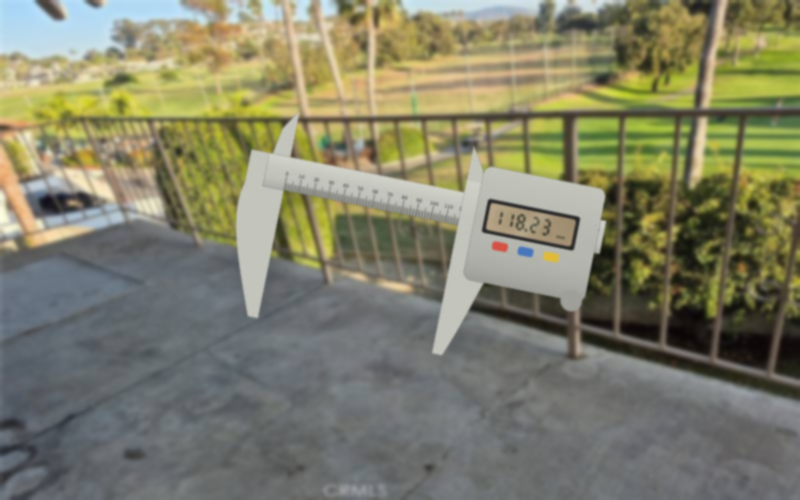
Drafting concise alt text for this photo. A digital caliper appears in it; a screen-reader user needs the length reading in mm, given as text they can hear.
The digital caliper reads 118.23 mm
